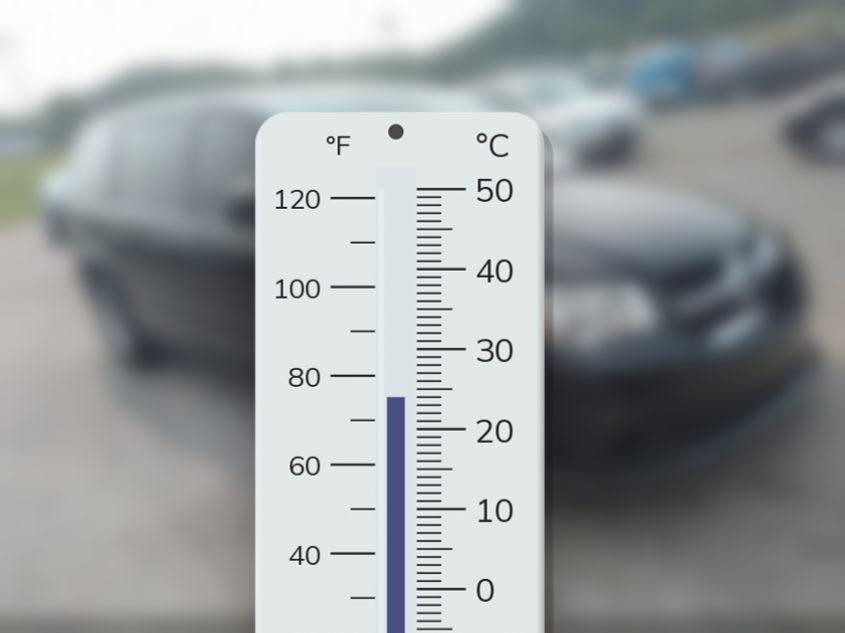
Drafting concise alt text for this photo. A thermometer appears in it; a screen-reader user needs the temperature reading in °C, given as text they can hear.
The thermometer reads 24 °C
